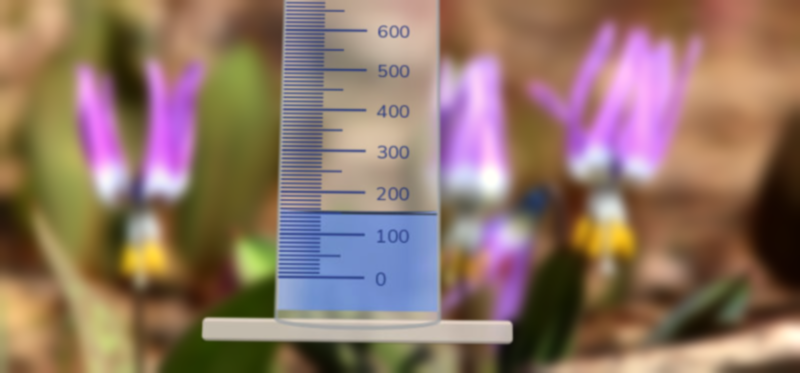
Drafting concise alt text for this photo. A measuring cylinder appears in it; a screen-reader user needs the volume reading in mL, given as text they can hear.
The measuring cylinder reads 150 mL
